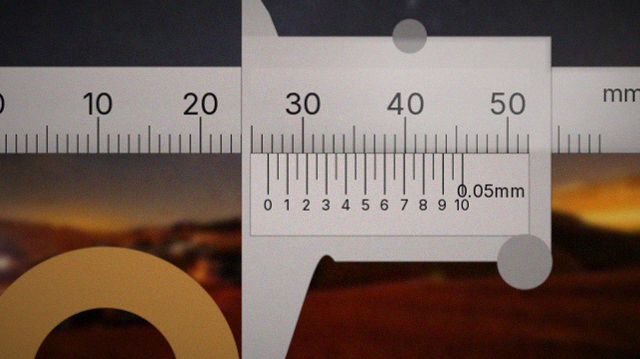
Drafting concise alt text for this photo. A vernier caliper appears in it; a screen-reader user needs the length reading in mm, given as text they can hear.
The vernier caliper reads 26.6 mm
